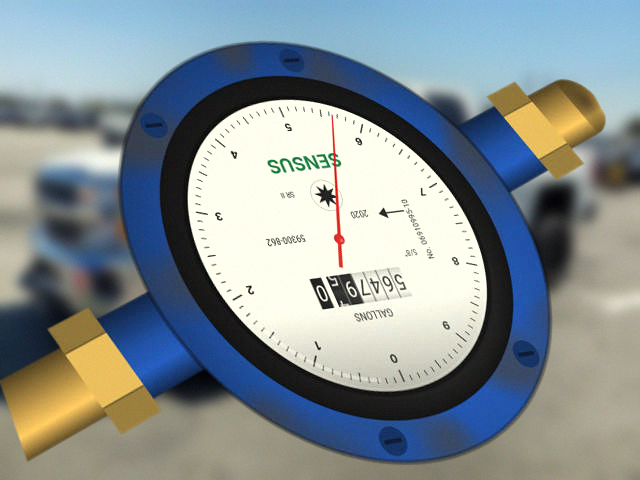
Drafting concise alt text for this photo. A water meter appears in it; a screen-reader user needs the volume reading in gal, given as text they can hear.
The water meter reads 5647945.6 gal
